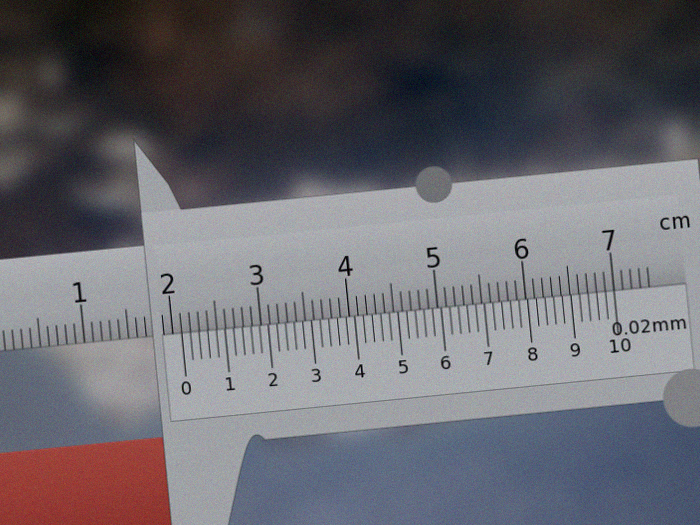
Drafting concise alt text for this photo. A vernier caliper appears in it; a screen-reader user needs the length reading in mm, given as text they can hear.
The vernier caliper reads 21.0 mm
